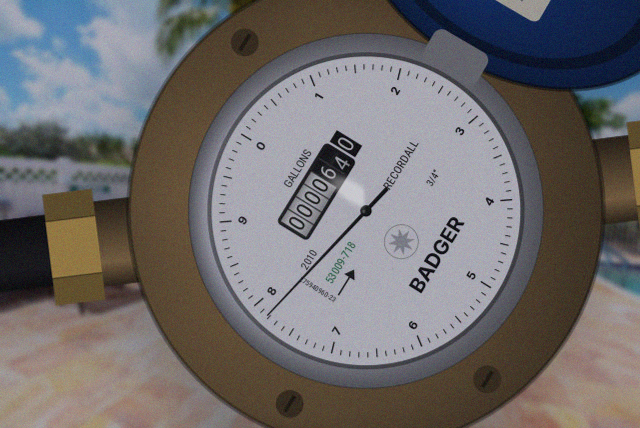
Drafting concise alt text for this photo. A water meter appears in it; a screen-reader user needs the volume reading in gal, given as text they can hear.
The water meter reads 637.8 gal
